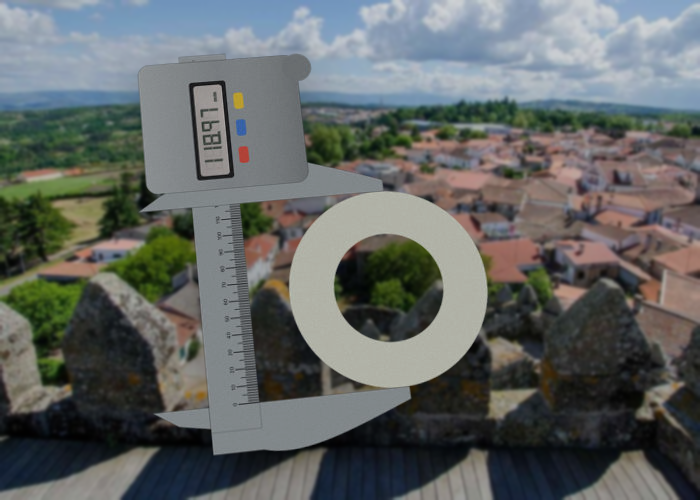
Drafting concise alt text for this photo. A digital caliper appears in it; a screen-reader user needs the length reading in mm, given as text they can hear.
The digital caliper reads 118.97 mm
